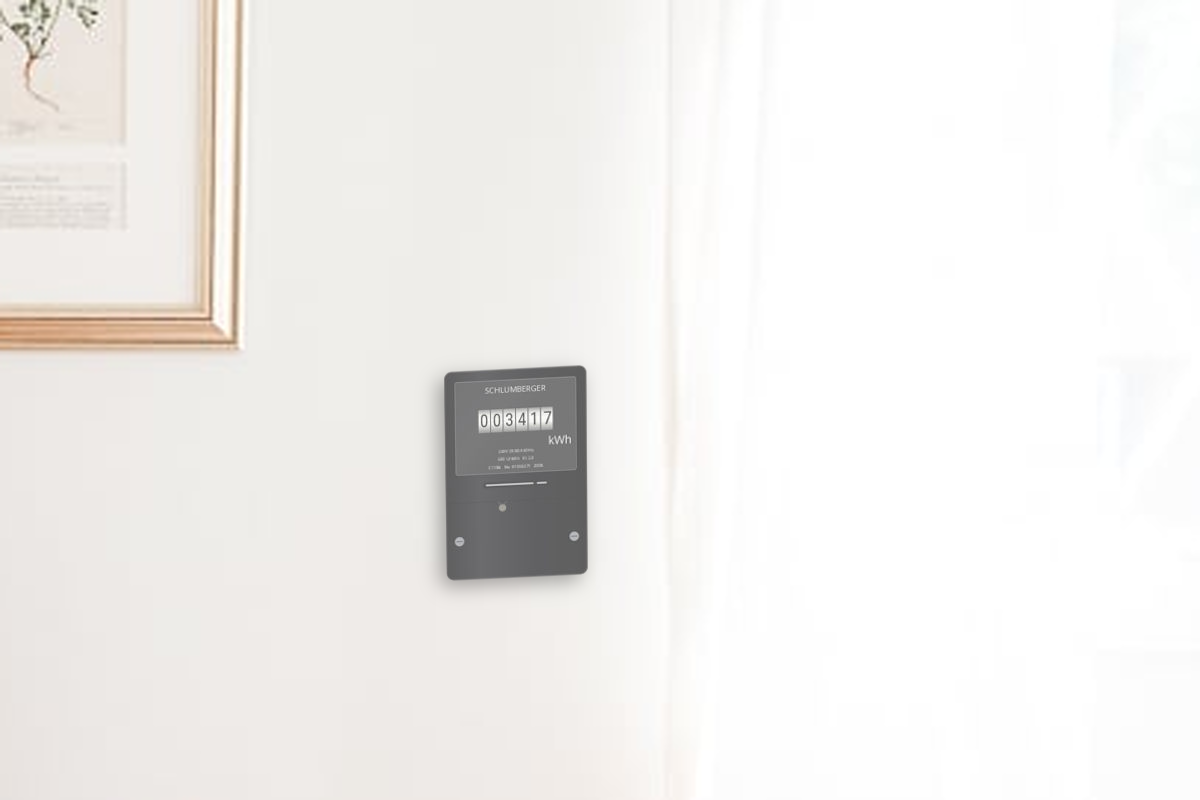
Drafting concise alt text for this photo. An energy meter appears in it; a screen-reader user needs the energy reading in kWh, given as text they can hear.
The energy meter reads 3417 kWh
